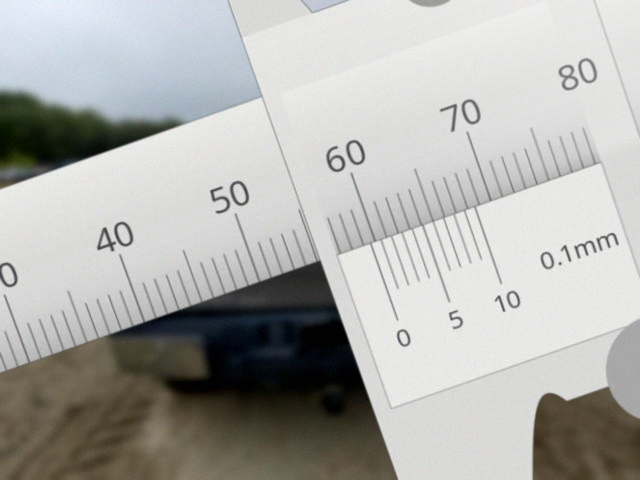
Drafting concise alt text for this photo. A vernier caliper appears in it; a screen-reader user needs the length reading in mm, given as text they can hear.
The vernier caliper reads 59.6 mm
